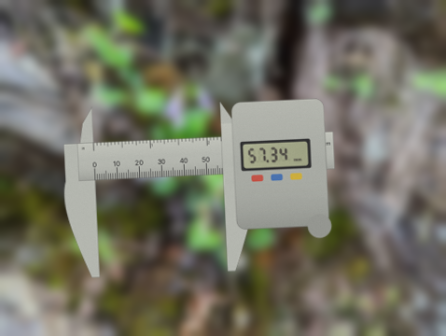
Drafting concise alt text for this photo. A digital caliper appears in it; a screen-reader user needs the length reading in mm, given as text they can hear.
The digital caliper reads 57.34 mm
